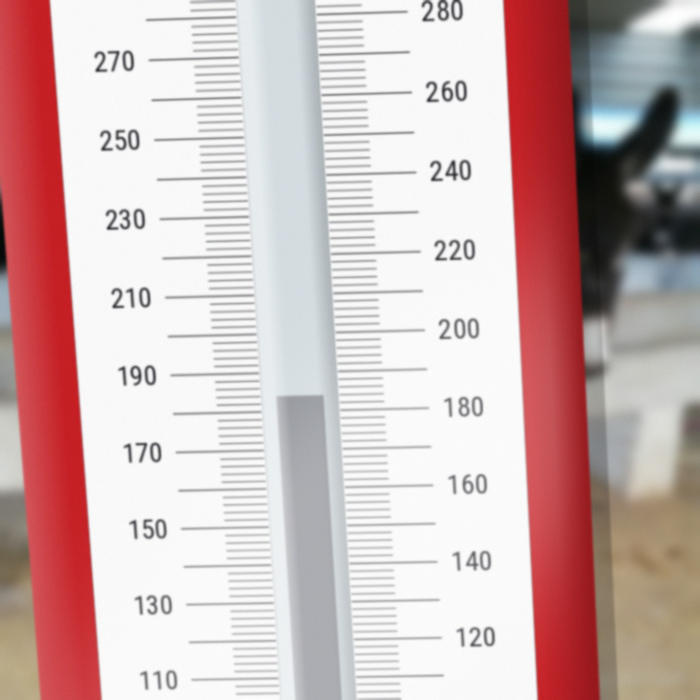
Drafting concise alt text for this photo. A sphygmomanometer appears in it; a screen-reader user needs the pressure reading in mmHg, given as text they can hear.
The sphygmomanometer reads 184 mmHg
